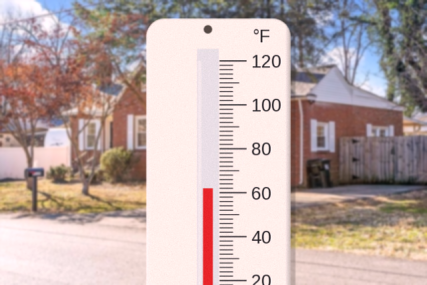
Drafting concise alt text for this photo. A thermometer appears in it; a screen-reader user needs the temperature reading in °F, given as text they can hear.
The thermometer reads 62 °F
